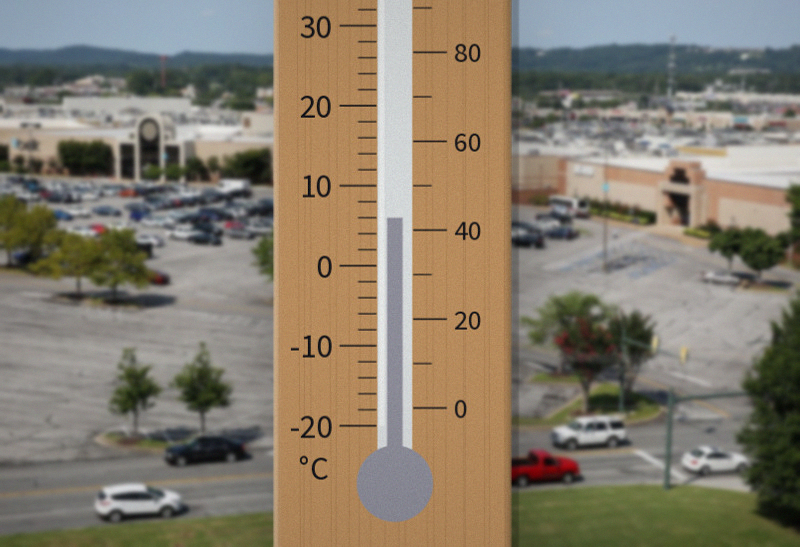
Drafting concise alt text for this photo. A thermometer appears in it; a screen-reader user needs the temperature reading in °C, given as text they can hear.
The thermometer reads 6 °C
